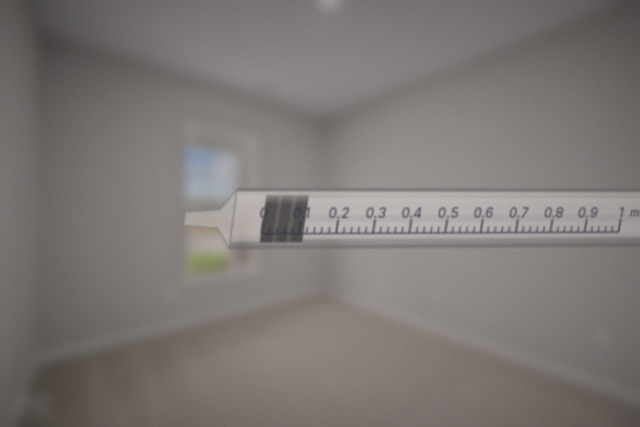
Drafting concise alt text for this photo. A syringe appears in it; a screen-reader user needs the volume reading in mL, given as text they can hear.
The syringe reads 0 mL
